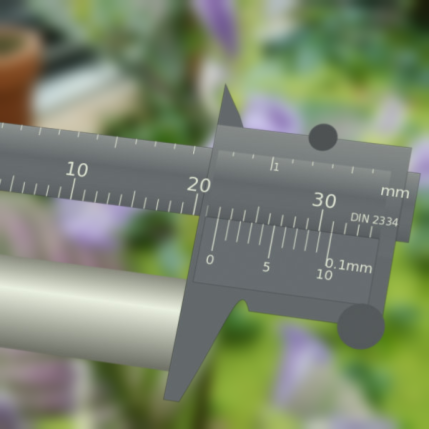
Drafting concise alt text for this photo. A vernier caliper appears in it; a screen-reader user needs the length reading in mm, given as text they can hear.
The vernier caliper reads 22.0 mm
